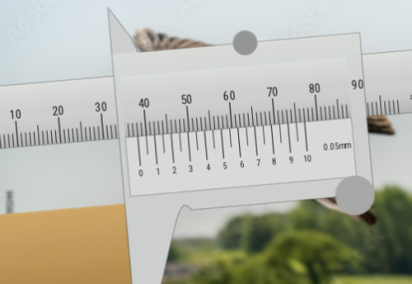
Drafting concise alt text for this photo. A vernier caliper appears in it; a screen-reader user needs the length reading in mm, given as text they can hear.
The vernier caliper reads 38.0 mm
